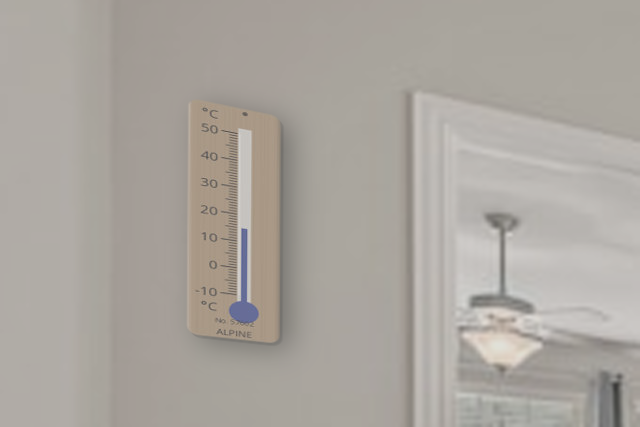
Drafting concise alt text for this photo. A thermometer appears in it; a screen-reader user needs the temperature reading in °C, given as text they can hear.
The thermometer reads 15 °C
